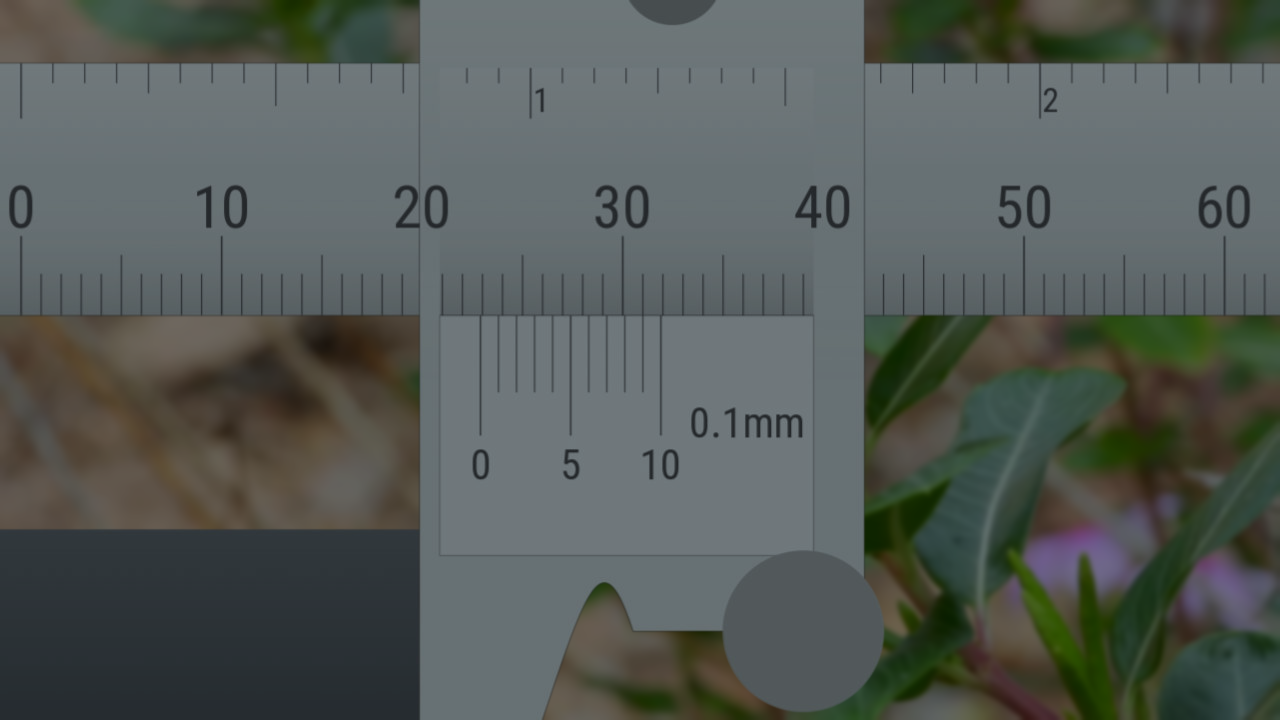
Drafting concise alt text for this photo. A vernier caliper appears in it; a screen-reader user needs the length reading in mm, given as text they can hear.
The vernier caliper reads 22.9 mm
